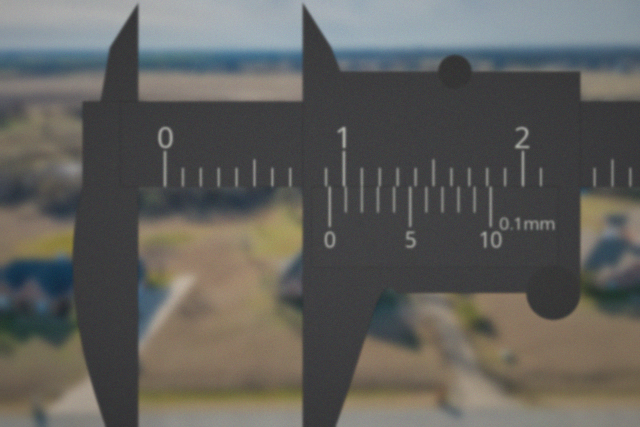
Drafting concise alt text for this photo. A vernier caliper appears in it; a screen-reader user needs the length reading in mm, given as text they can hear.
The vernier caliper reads 9.2 mm
